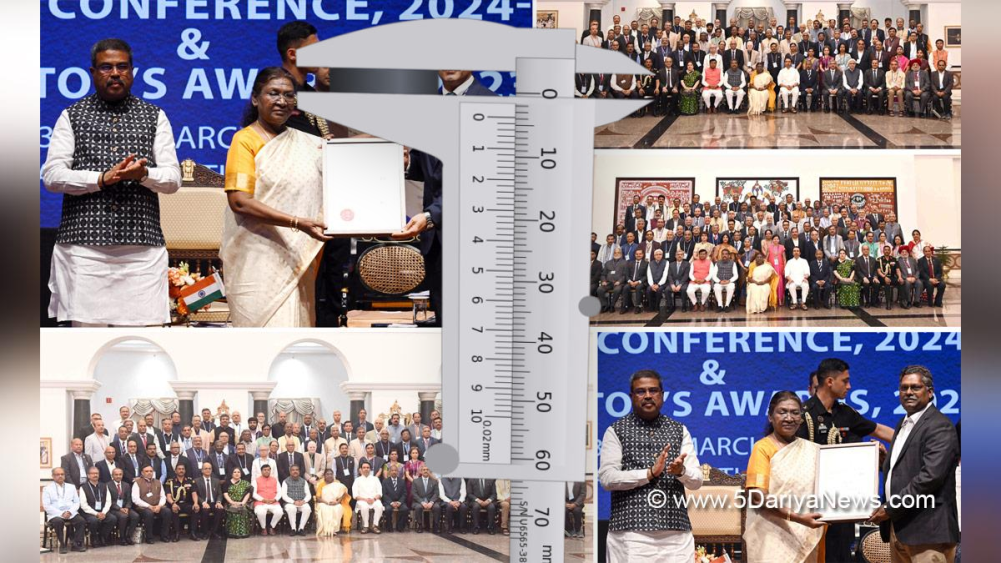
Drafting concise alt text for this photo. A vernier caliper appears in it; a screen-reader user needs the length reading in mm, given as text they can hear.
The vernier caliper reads 3.8 mm
